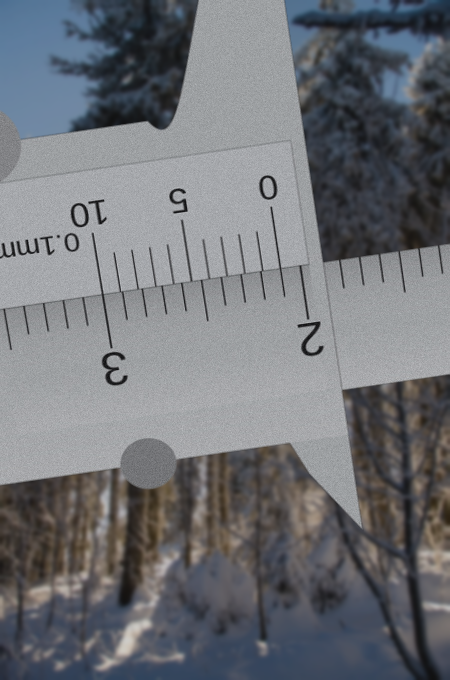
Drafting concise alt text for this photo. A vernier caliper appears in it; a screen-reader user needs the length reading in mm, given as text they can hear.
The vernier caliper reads 21.0 mm
